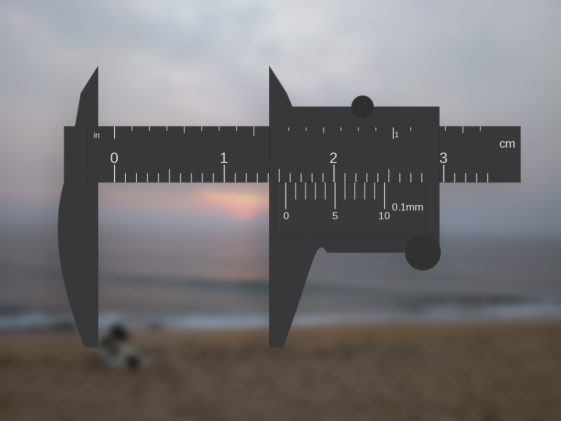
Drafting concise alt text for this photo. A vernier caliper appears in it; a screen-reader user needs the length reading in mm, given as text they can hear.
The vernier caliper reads 15.6 mm
